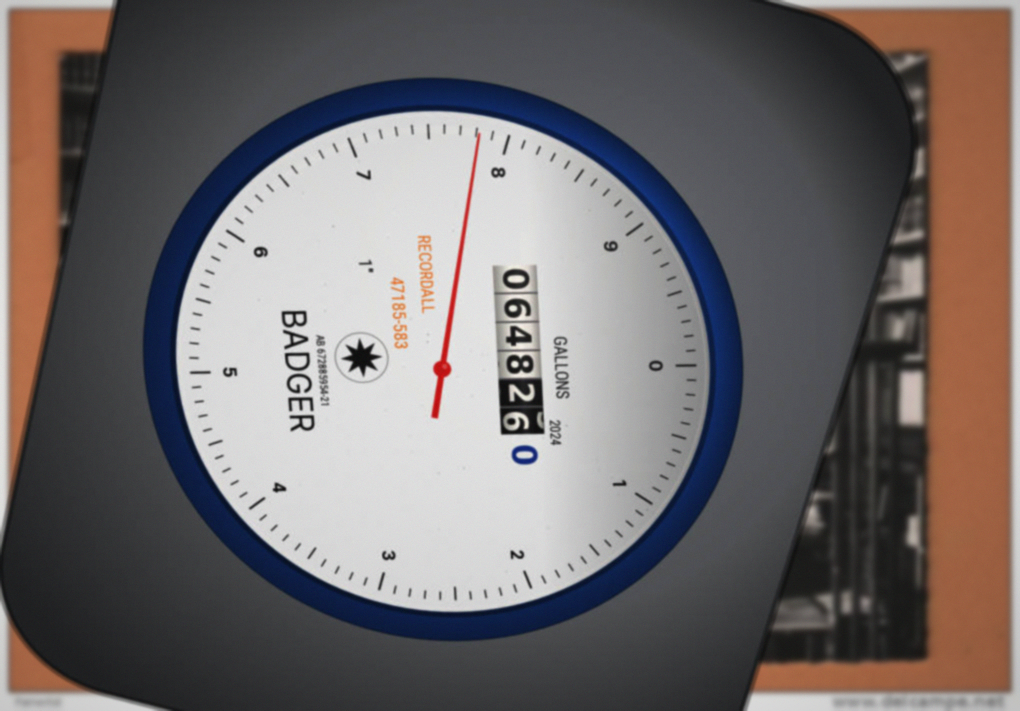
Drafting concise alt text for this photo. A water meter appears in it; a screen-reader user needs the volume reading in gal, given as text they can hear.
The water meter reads 648257.8 gal
